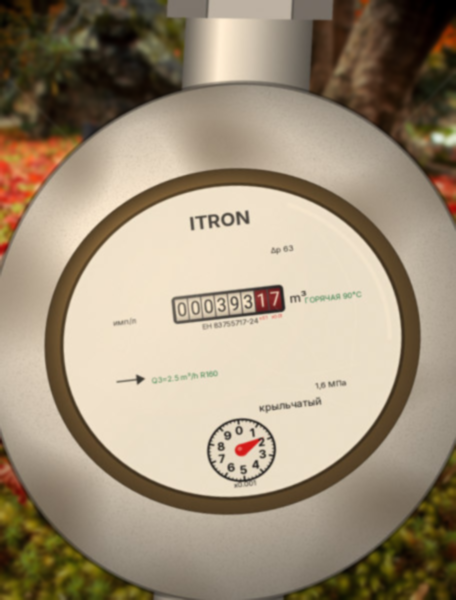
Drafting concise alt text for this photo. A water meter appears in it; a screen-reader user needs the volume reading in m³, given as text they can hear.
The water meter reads 393.171 m³
